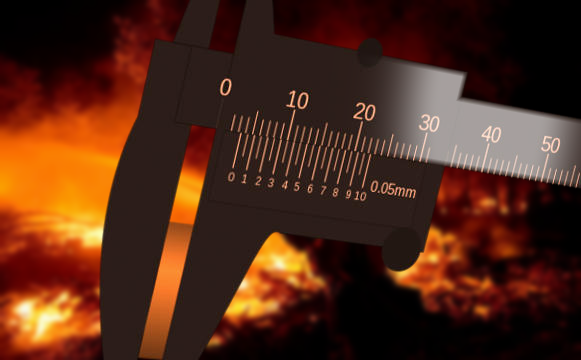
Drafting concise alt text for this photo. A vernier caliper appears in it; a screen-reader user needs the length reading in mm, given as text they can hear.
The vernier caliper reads 3.4 mm
